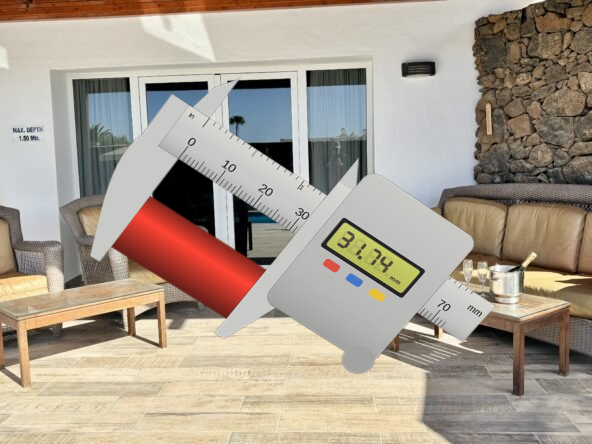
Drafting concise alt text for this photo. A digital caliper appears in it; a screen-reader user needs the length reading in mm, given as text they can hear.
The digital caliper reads 31.74 mm
